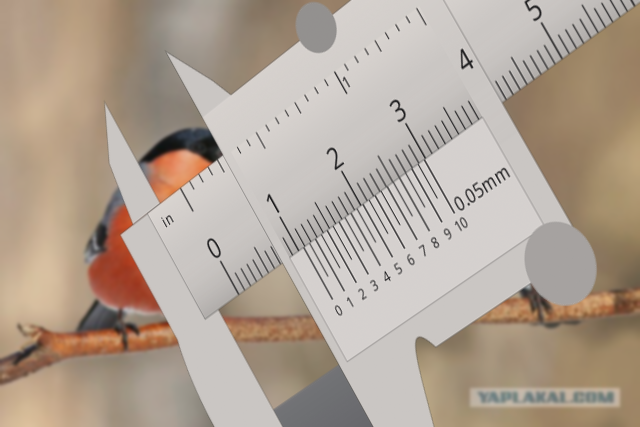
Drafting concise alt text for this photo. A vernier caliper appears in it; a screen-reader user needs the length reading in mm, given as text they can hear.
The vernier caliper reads 10.8 mm
